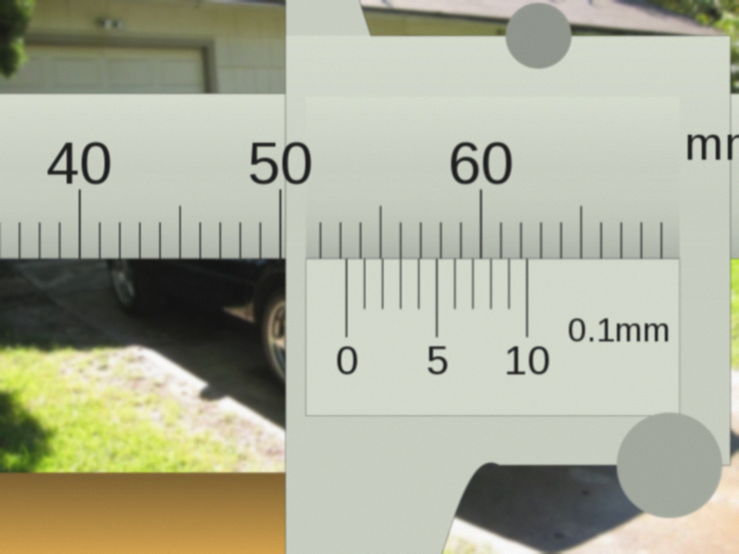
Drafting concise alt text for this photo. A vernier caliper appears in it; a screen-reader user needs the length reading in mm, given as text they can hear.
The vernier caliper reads 53.3 mm
